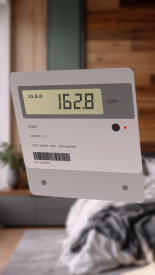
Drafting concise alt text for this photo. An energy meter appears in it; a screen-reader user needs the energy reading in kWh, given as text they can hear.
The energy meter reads 162.8 kWh
